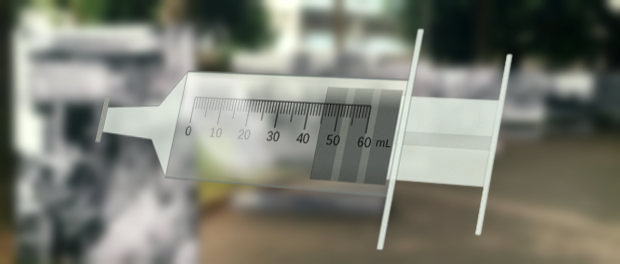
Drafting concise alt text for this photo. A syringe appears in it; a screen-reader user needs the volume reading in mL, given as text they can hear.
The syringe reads 45 mL
